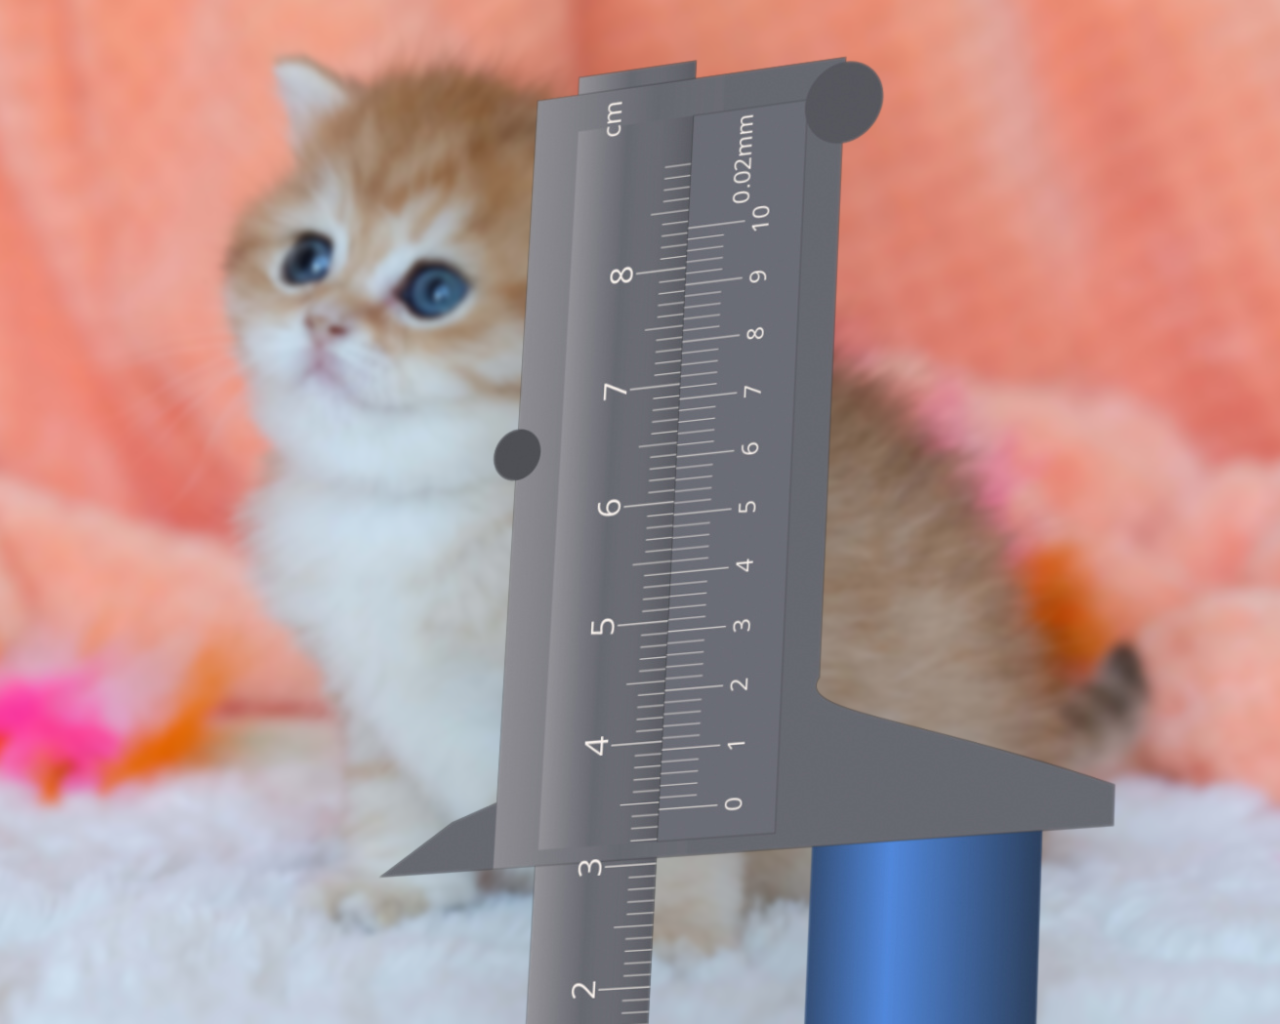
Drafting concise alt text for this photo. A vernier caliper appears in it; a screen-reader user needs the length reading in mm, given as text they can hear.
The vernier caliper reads 34.4 mm
